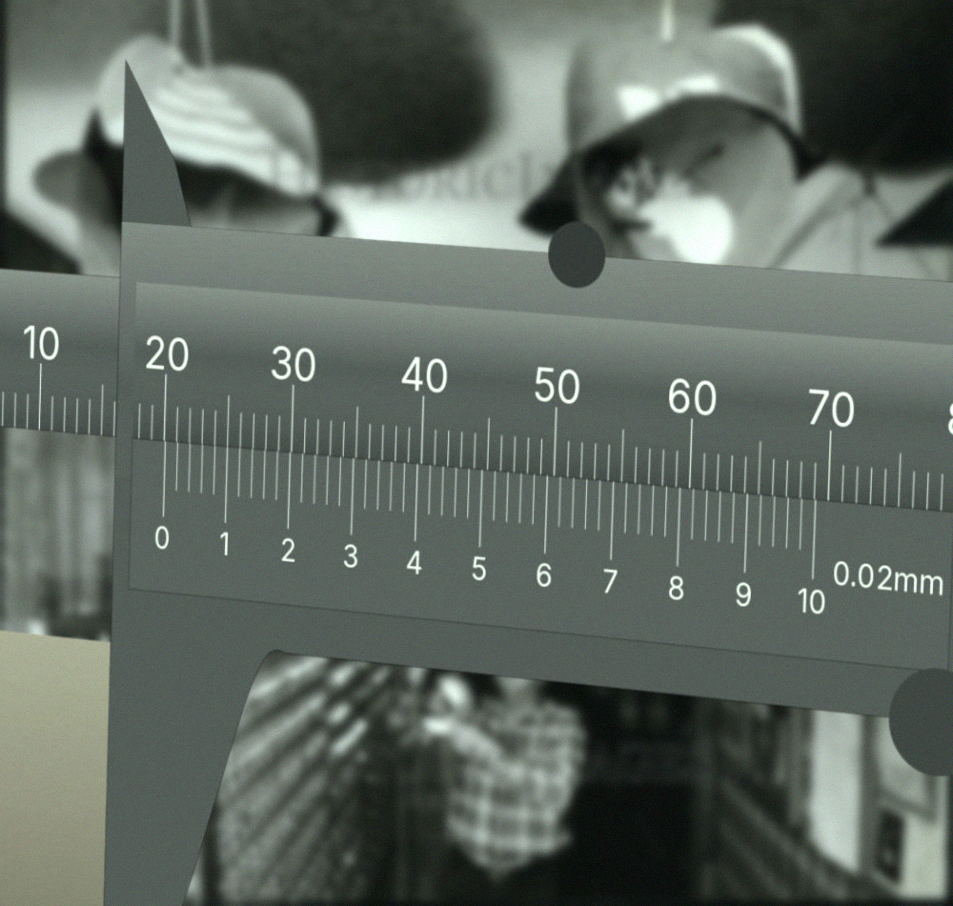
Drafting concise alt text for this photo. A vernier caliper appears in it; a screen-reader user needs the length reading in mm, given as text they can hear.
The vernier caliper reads 20.1 mm
